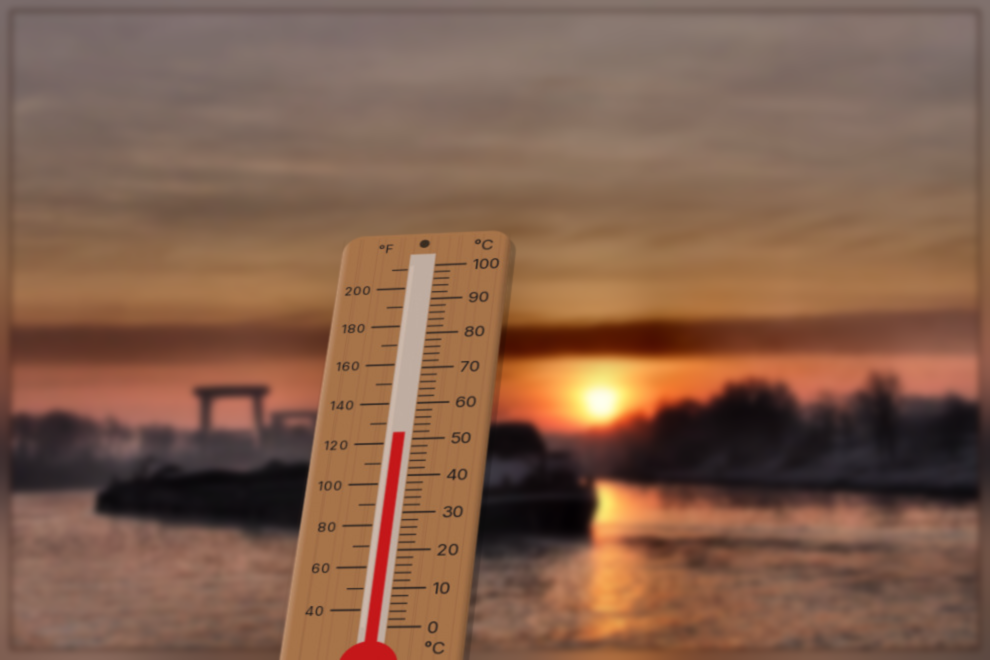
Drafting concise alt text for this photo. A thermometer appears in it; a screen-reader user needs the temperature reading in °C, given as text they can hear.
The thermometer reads 52 °C
